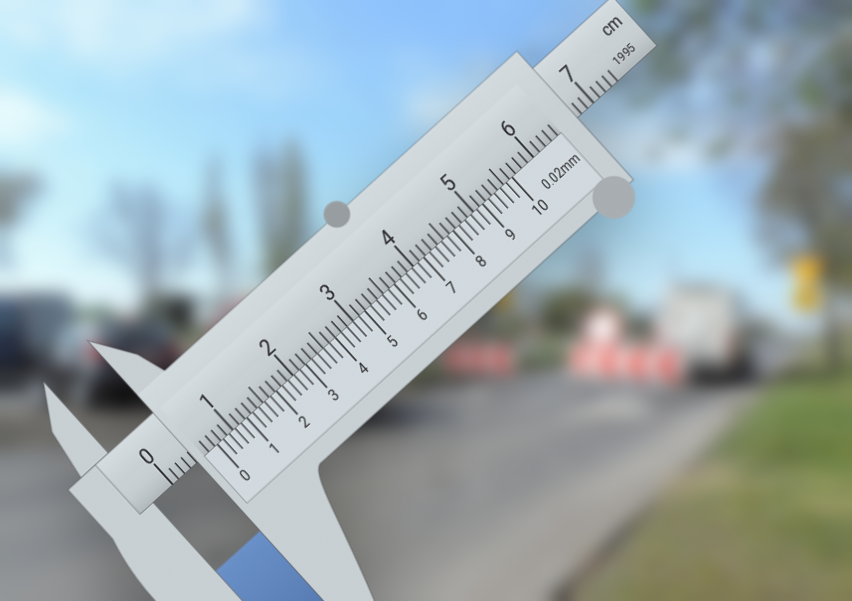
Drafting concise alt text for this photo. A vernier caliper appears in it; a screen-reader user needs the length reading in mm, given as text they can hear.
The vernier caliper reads 7.4 mm
